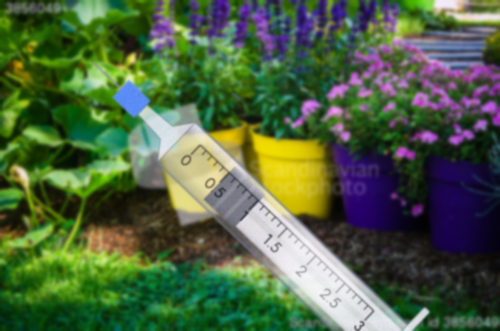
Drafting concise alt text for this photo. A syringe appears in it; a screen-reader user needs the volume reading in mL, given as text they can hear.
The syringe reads 0.5 mL
